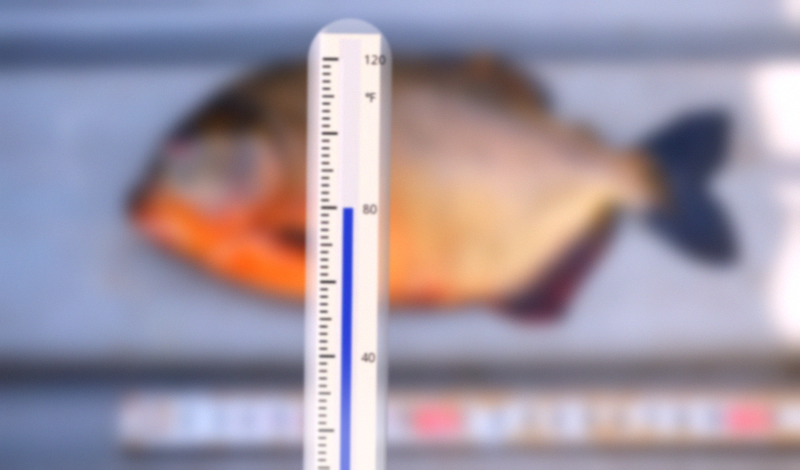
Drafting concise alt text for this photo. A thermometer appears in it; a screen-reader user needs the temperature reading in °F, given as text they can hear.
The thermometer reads 80 °F
